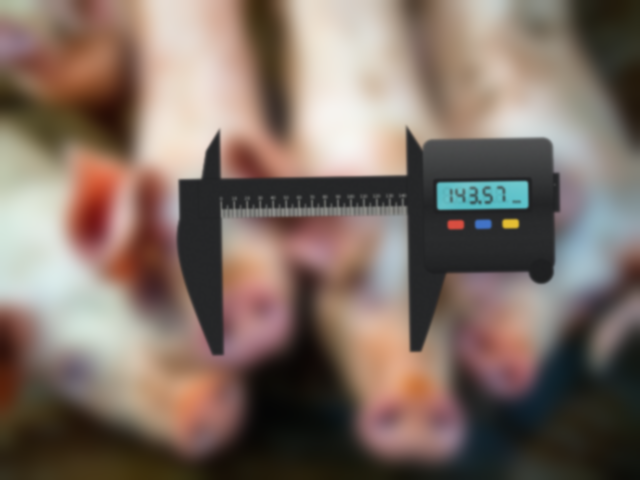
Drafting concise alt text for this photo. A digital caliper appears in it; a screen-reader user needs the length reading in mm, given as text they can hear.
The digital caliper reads 143.57 mm
